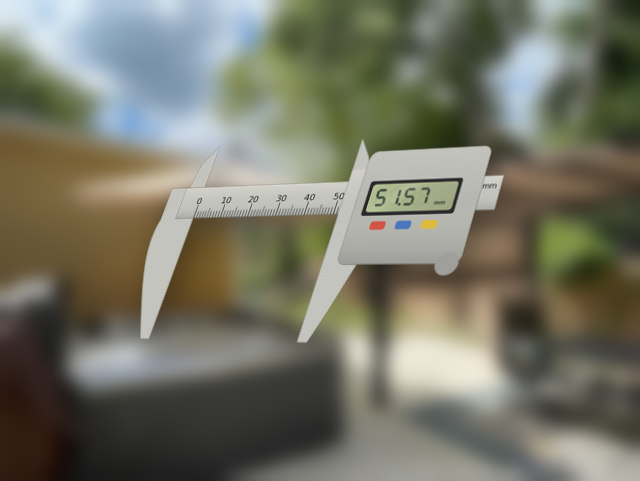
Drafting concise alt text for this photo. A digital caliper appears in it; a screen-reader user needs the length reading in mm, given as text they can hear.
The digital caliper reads 51.57 mm
